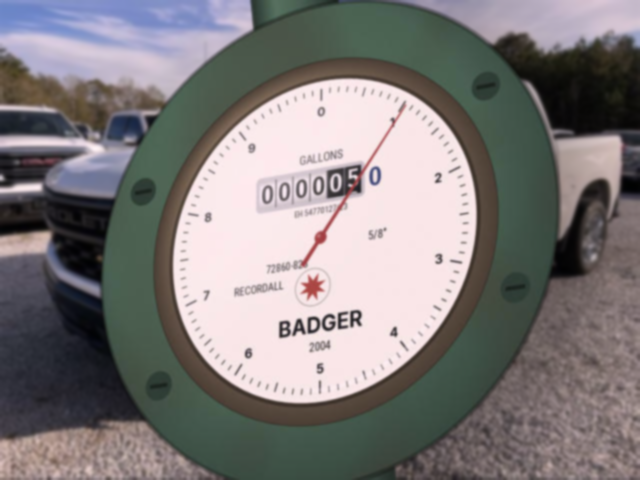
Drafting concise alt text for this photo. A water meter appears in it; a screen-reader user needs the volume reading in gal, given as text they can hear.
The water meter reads 51.0 gal
